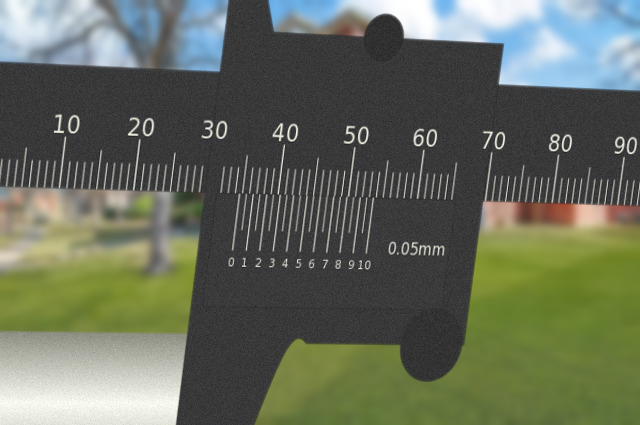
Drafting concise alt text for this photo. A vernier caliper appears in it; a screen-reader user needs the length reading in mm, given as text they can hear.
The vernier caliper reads 34.6 mm
